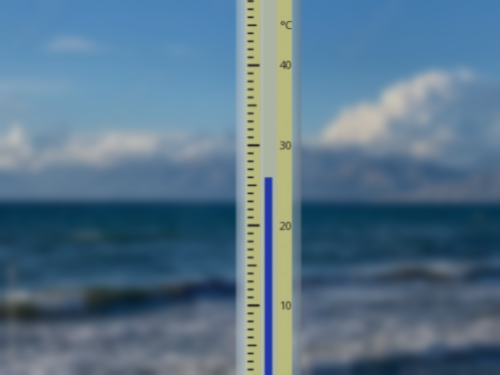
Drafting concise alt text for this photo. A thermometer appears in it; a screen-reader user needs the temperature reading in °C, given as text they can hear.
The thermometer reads 26 °C
